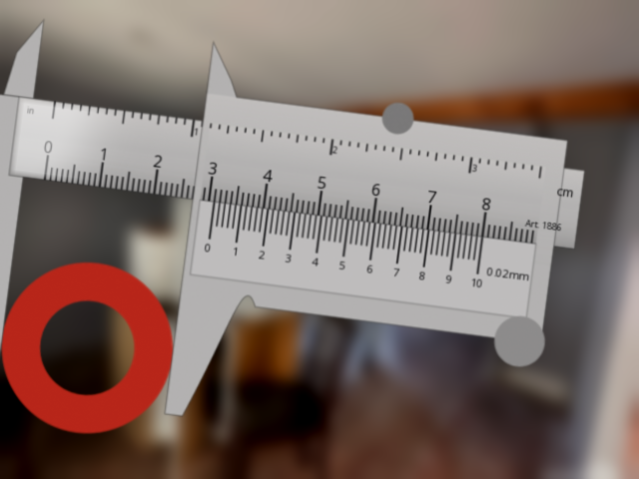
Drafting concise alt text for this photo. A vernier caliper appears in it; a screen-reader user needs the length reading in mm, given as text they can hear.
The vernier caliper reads 31.0 mm
